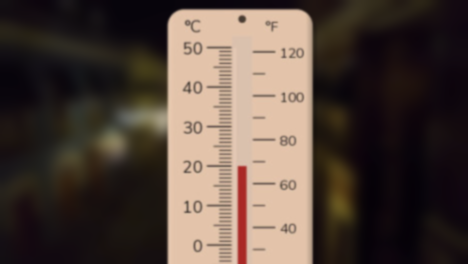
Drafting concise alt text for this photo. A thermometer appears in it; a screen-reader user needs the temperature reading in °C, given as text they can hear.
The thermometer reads 20 °C
